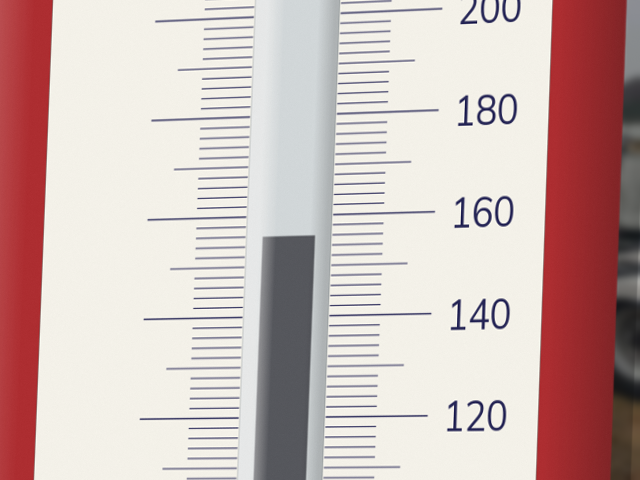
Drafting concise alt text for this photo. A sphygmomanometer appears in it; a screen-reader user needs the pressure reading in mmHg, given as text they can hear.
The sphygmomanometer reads 156 mmHg
